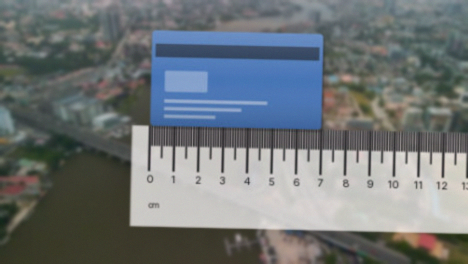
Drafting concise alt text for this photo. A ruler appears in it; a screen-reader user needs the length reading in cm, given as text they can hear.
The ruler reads 7 cm
